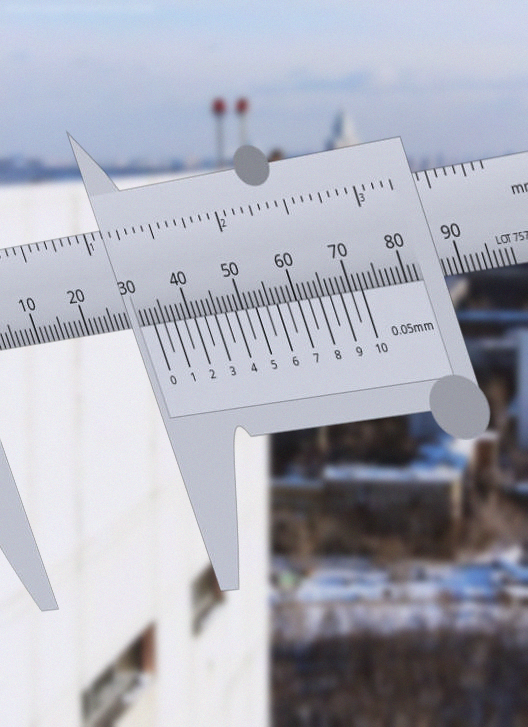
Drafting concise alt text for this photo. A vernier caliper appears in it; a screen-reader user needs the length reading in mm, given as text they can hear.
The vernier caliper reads 33.0 mm
